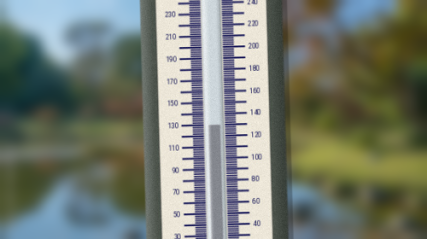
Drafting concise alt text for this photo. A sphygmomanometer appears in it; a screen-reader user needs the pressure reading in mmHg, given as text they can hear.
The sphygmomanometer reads 130 mmHg
